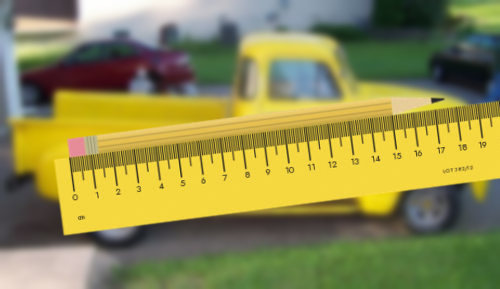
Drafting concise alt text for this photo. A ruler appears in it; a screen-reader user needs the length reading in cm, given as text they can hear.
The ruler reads 17.5 cm
